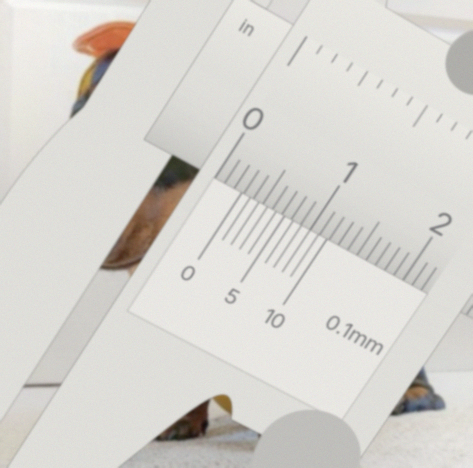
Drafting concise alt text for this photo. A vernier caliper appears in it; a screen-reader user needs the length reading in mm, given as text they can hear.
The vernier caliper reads 2.8 mm
